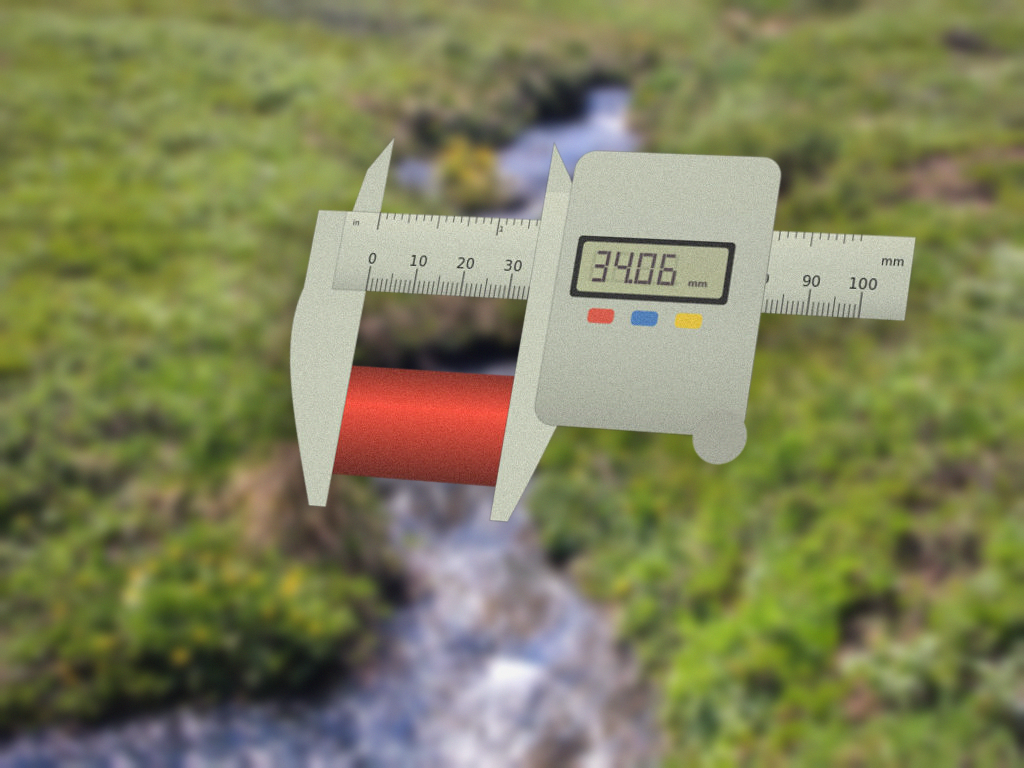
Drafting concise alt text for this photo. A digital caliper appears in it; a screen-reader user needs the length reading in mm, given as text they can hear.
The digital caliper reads 34.06 mm
